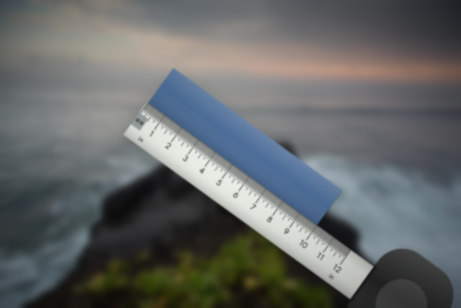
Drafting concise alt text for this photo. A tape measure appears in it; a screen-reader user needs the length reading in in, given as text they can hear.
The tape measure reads 10 in
